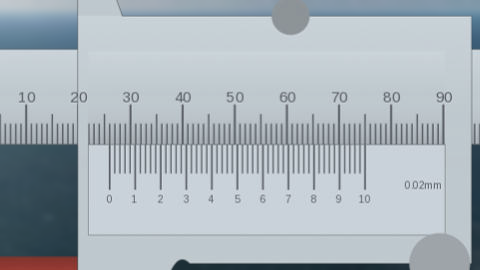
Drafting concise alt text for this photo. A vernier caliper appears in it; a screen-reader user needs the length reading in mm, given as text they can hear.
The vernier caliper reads 26.0 mm
